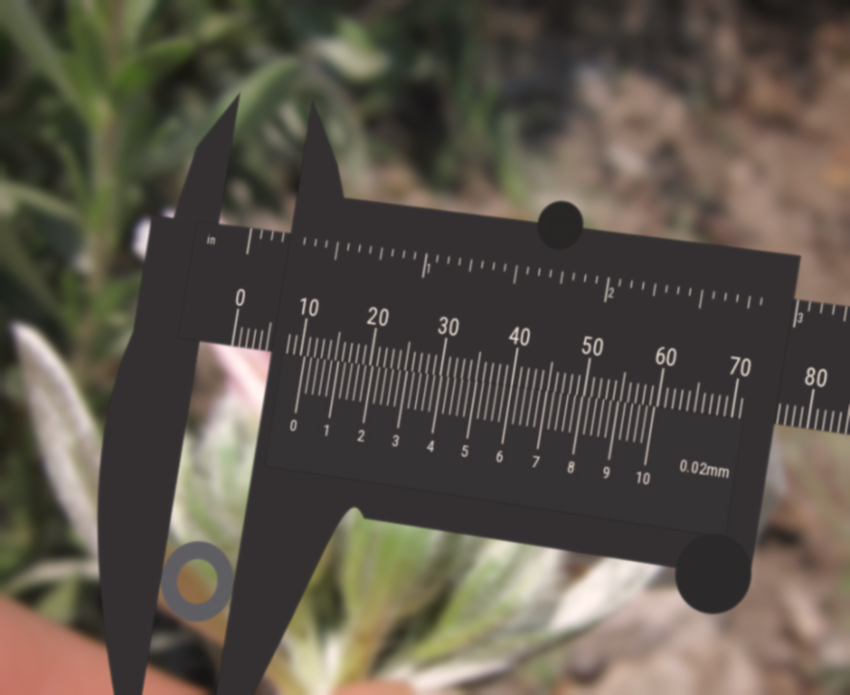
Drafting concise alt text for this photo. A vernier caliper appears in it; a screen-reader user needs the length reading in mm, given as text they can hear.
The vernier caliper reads 10.6 mm
